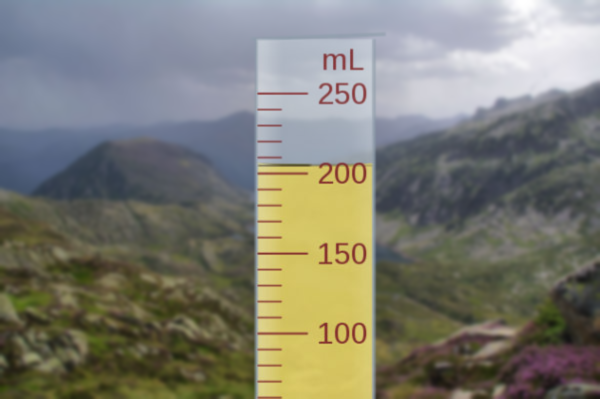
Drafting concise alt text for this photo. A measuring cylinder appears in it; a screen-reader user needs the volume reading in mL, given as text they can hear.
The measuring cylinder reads 205 mL
